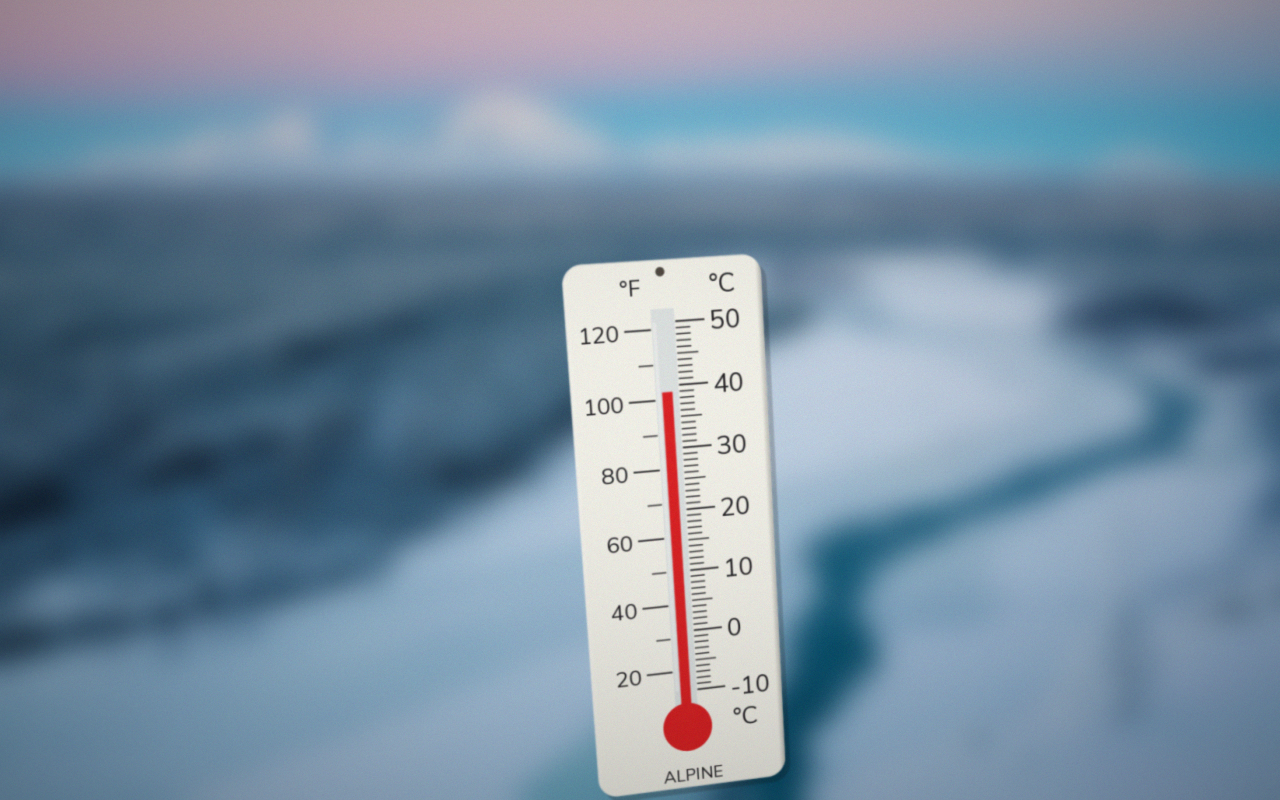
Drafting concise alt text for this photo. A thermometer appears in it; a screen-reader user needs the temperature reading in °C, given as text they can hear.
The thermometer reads 39 °C
